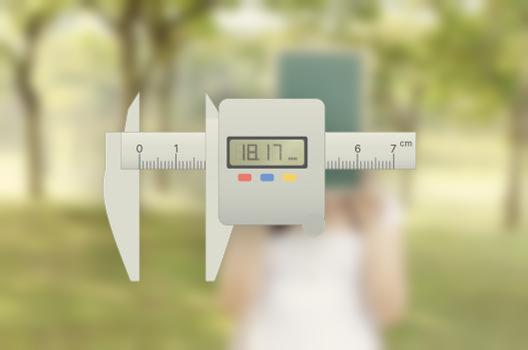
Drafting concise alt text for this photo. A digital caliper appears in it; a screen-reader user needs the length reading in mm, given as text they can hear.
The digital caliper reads 18.17 mm
